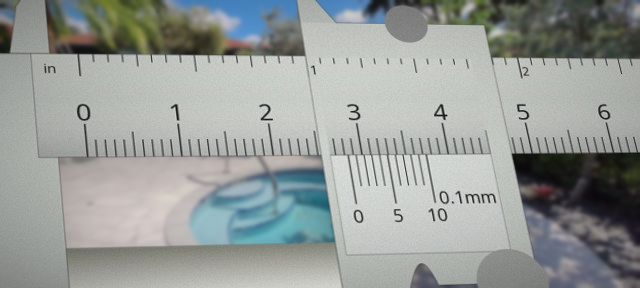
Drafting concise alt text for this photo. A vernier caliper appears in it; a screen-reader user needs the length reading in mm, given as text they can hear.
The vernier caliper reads 28.4 mm
